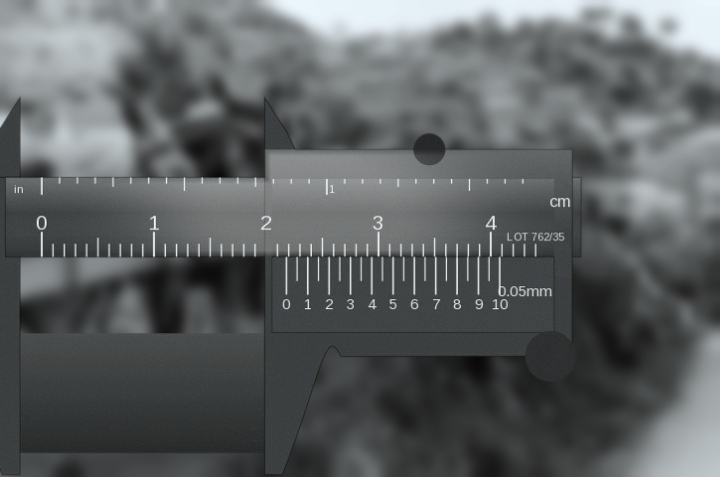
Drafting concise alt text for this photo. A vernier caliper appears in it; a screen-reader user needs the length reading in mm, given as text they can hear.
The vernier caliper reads 21.8 mm
